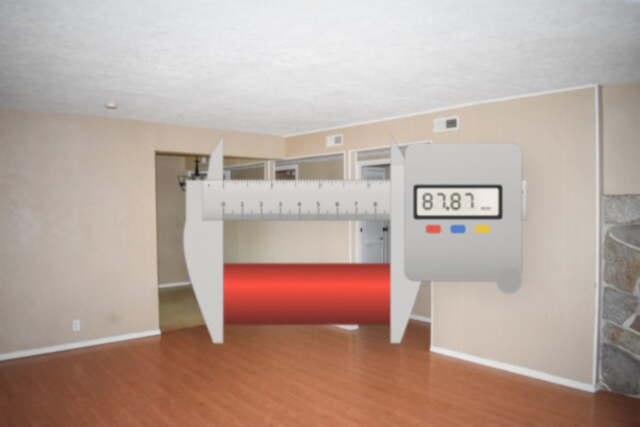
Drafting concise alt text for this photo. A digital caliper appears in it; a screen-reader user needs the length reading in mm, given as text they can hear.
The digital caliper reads 87.87 mm
